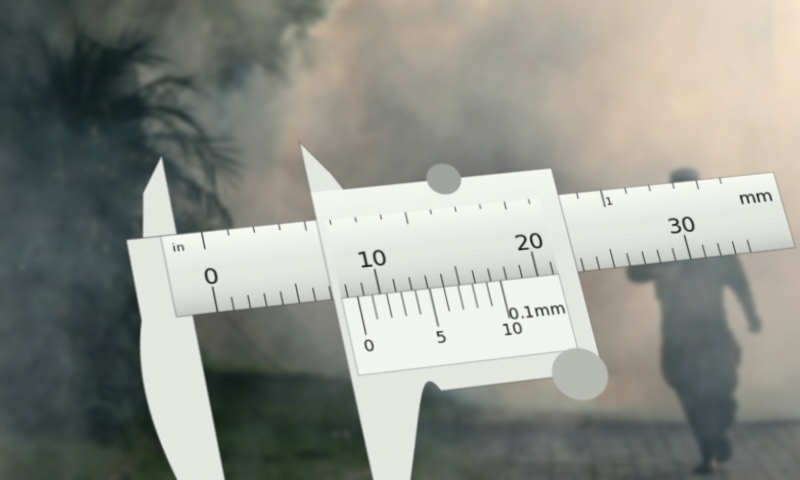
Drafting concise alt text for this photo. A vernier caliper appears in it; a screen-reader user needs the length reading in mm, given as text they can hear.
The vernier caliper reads 8.6 mm
